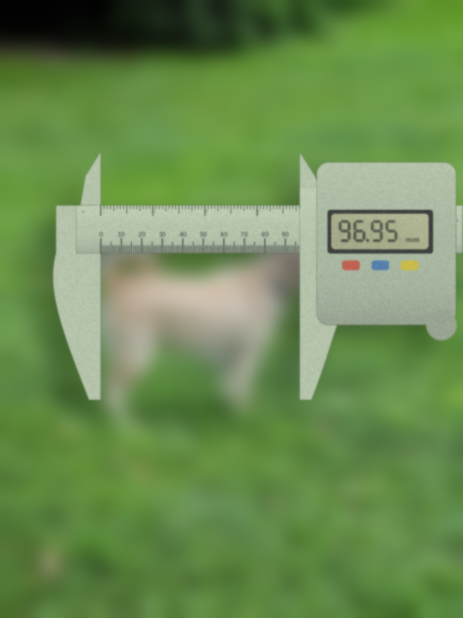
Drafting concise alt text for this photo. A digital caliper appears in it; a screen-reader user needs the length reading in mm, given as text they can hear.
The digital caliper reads 96.95 mm
